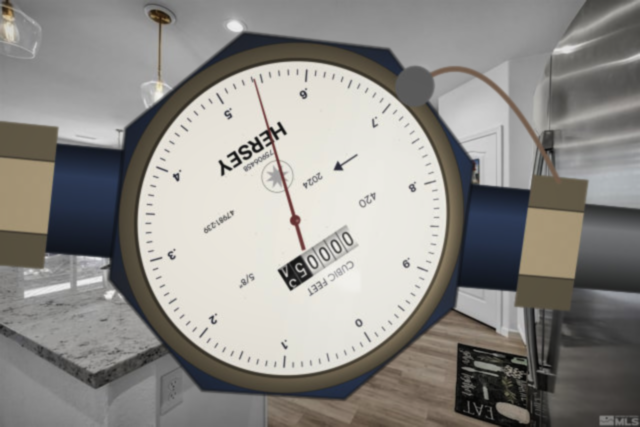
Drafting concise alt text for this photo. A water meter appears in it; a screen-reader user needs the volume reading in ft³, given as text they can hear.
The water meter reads 53.54 ft³
